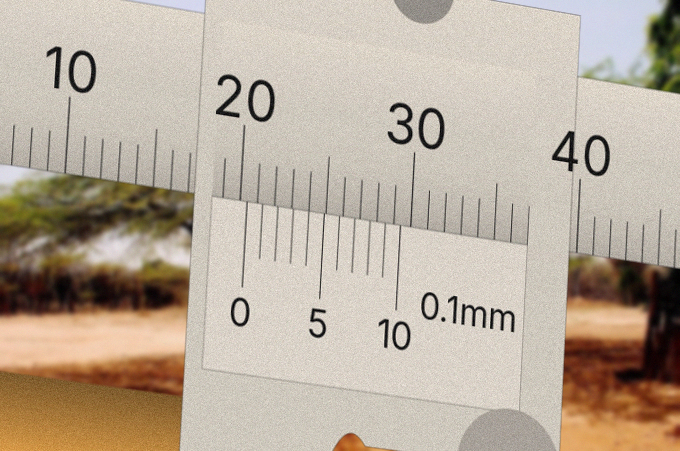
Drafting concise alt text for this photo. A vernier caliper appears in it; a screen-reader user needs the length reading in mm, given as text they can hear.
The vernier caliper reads 20.4 mm
